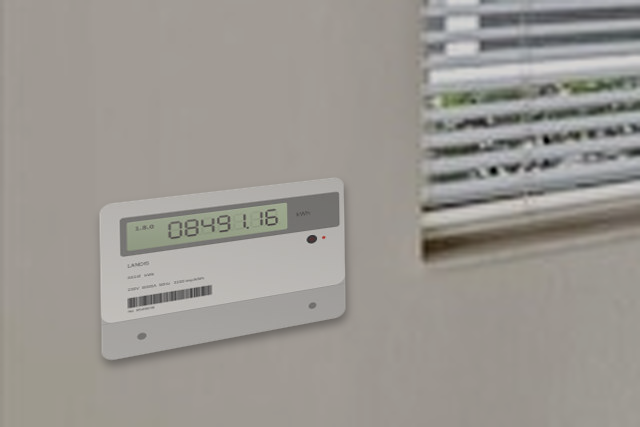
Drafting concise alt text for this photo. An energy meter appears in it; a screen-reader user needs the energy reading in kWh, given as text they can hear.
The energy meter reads 8491.16 kWh
